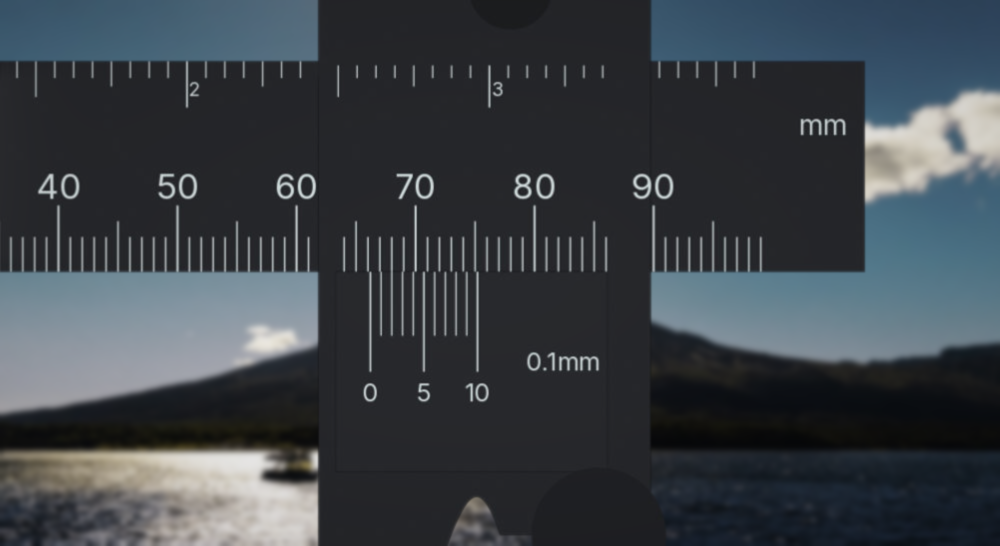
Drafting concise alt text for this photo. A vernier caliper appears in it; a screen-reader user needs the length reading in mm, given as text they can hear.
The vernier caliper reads 66.2 mm
